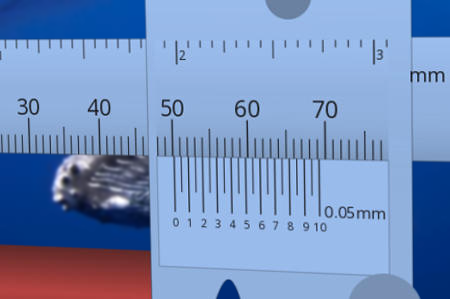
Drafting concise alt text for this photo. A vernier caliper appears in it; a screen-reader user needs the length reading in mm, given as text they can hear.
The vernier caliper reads 50.2 mm
